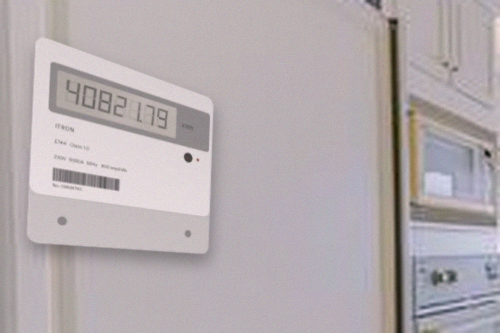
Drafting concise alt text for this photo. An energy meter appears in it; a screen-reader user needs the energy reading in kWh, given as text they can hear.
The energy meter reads 40821.79 kWh
